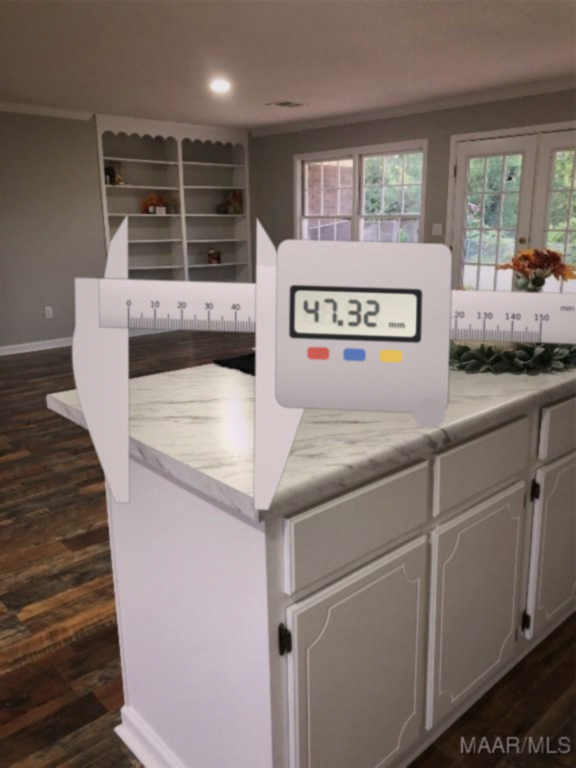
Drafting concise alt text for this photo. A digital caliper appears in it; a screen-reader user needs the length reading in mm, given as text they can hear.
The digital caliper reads 47.32 mm
